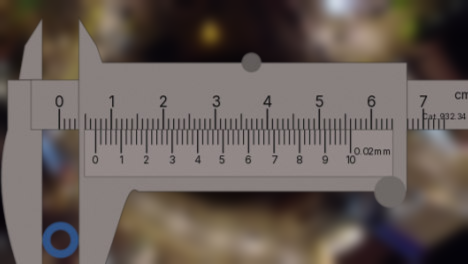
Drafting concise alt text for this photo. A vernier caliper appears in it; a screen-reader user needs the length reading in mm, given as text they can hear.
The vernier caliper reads 7.0 mm
